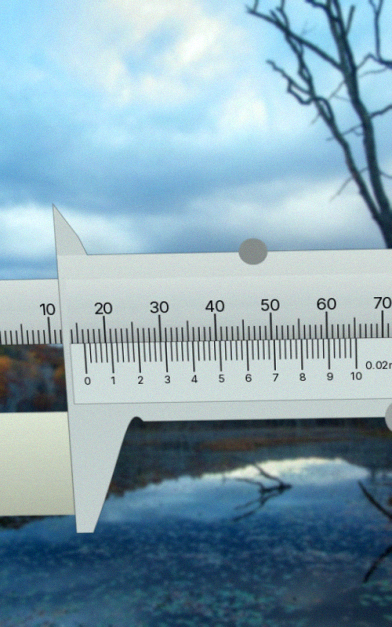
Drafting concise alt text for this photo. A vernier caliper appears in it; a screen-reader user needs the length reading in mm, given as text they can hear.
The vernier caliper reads 16.2 mm
